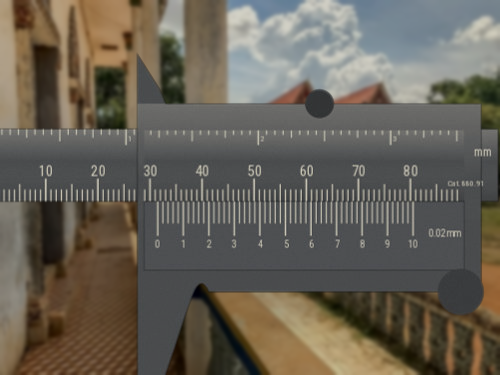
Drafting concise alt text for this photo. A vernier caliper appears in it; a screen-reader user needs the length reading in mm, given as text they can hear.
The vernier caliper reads 31.5 mm
